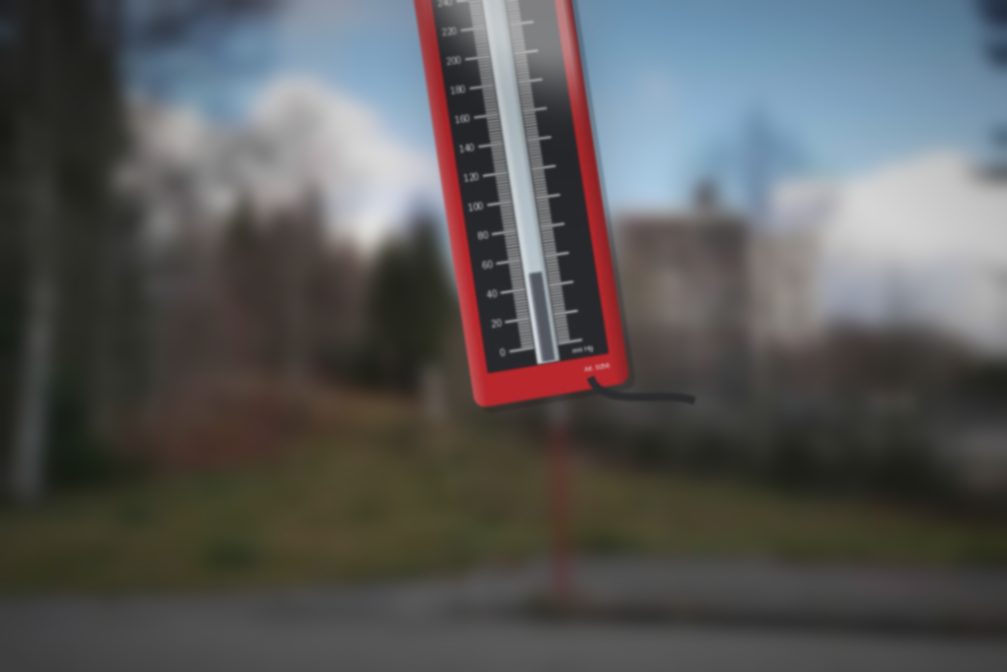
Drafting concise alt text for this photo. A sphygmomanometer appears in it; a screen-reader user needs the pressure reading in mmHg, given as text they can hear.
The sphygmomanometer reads 50 mmHg
